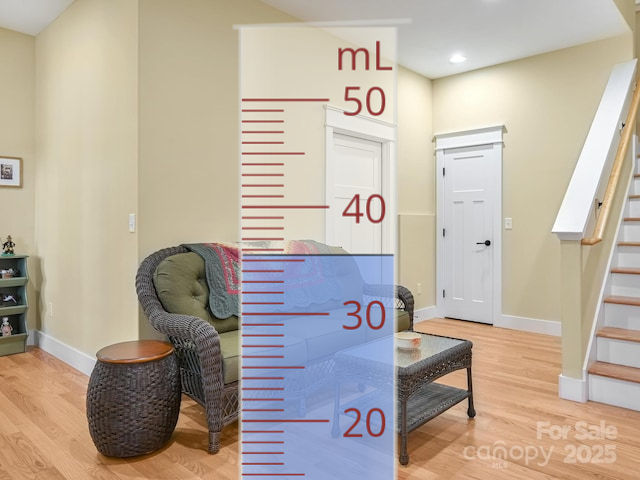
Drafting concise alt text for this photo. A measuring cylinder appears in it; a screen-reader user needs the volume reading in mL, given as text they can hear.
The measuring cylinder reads 35.5 mL
